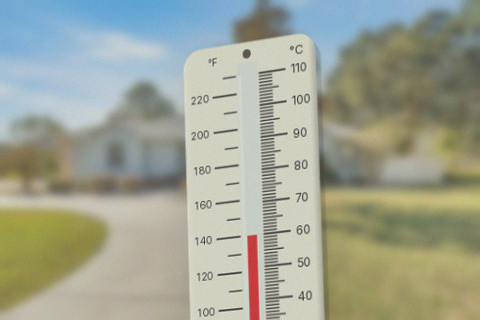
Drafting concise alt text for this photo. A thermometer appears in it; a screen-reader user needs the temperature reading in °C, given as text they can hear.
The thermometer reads 60 °C
